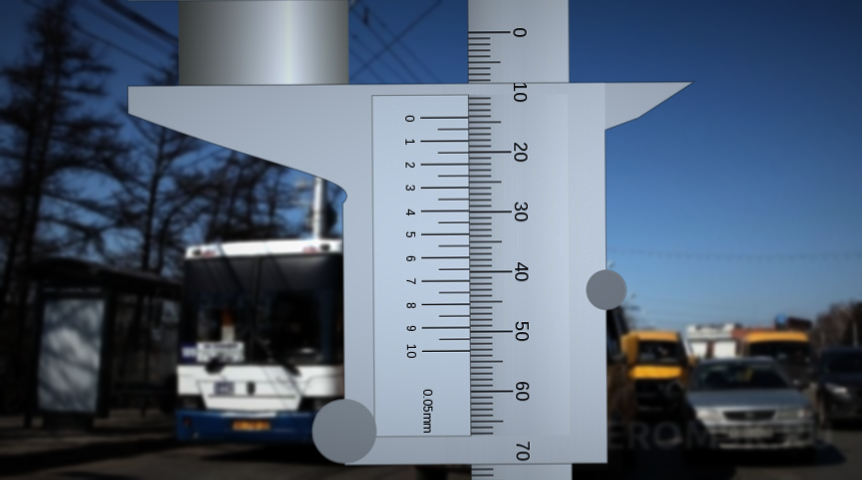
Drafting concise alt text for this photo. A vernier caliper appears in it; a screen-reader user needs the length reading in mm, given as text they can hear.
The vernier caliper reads 14.2 mm
